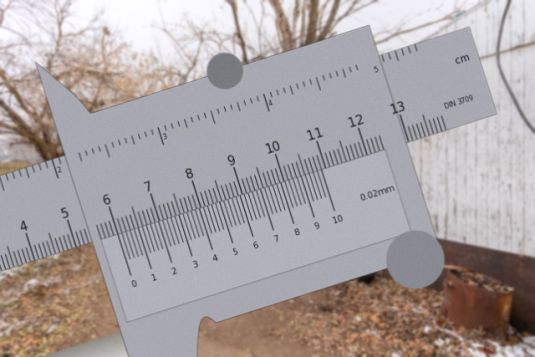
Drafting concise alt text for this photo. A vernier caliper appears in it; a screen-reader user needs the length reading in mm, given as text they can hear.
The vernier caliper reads 60.0 mm
